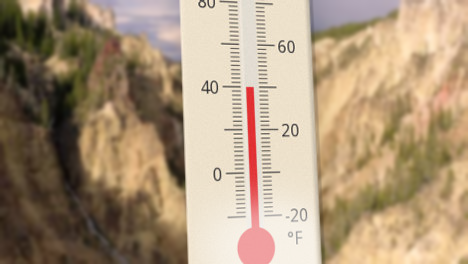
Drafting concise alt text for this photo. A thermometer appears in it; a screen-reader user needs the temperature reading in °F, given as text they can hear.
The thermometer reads 40 °F
